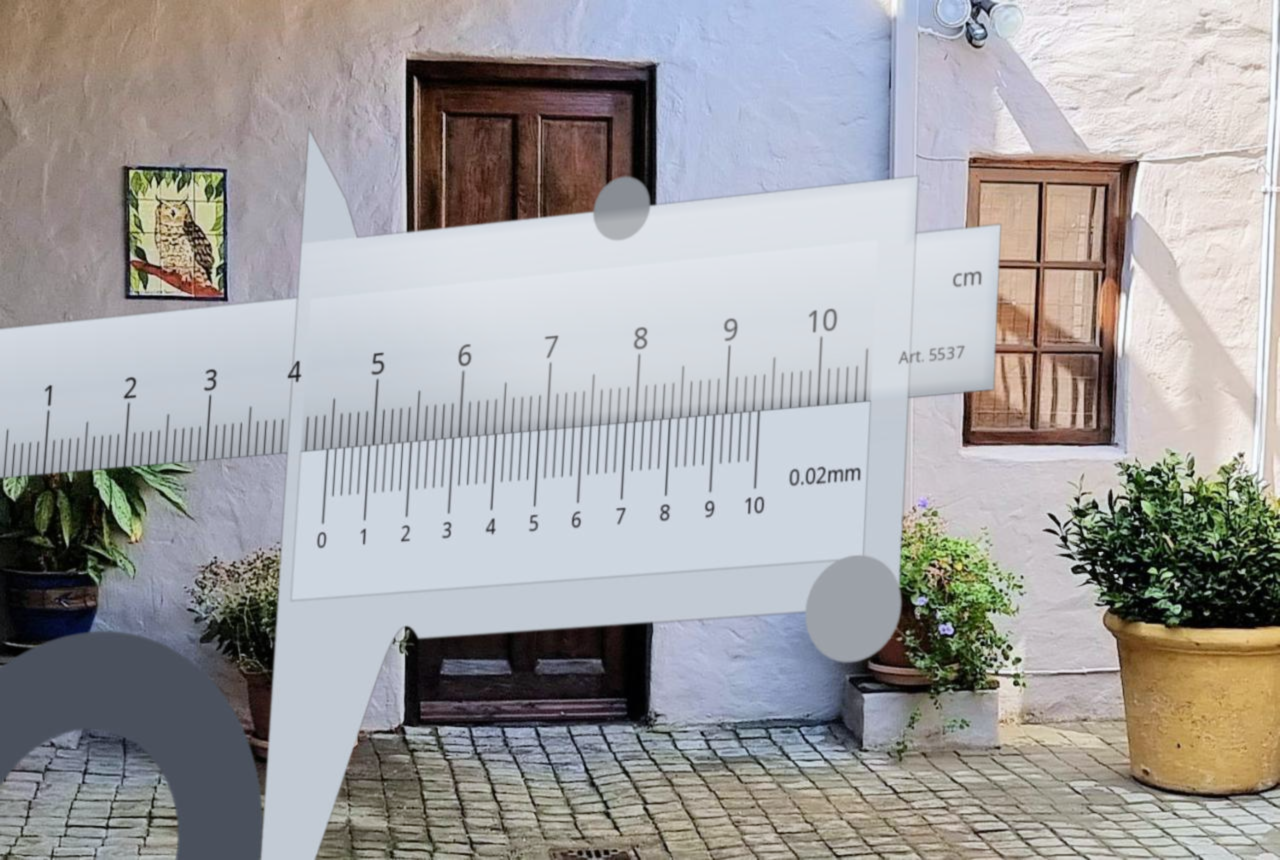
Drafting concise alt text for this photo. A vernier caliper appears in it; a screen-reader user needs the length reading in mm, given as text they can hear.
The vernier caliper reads 44.6 mm
